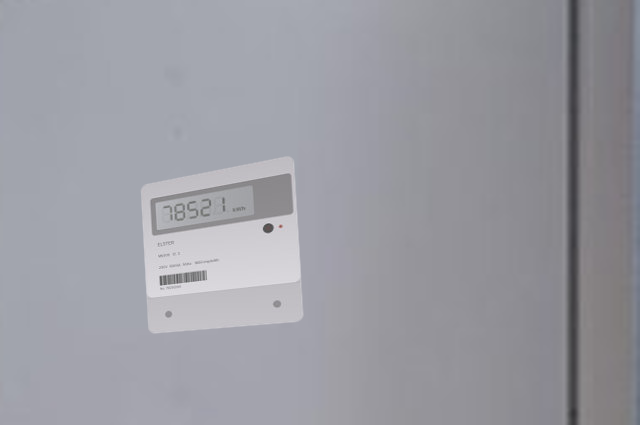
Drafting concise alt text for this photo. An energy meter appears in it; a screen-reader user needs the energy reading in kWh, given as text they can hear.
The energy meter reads 78521 kWh
